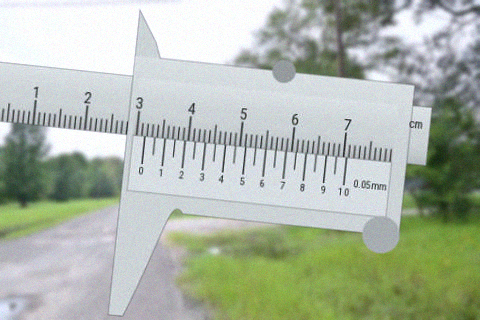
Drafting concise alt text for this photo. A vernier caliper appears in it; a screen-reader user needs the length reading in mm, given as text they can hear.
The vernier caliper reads 31.6 mm
